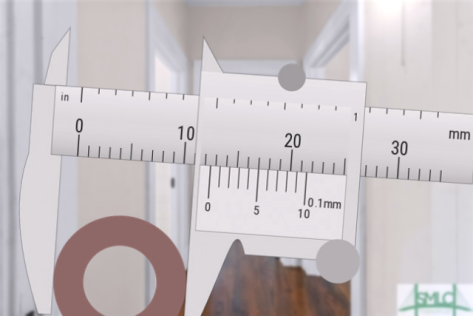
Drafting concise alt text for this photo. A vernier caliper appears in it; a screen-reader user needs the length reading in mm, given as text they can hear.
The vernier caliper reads 12.5 mm
